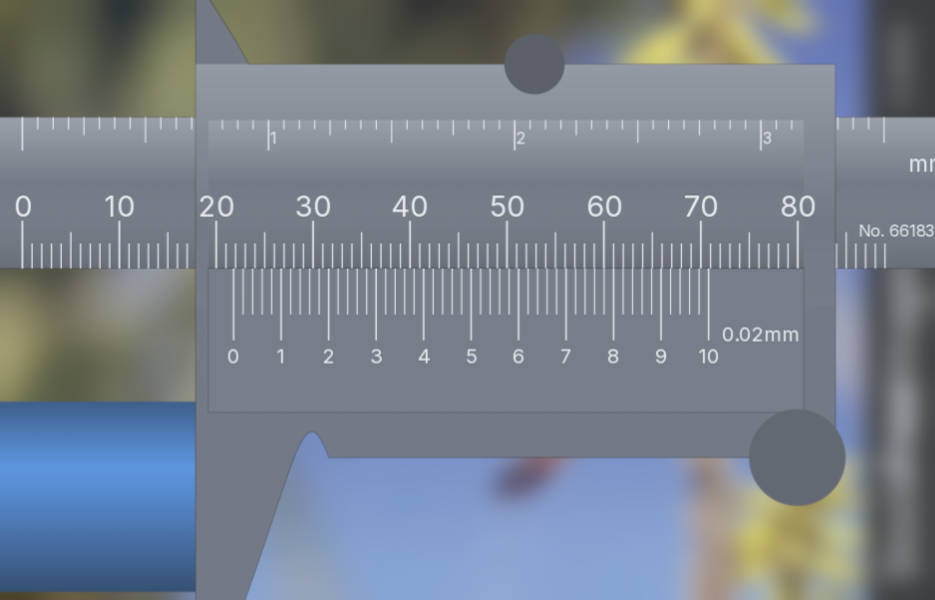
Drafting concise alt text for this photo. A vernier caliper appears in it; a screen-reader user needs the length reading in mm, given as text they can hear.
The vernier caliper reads 21.8 mm
